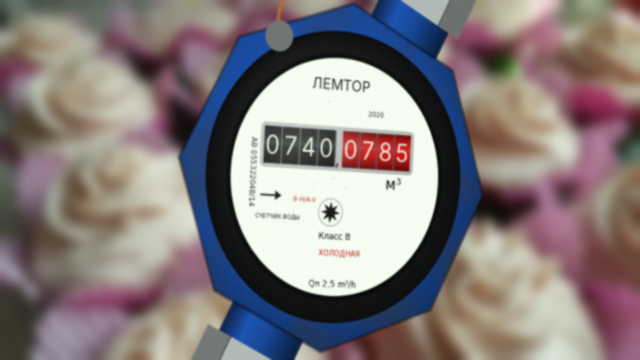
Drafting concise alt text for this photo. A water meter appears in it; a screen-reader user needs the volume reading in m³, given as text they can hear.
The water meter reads 740.0785 m³
